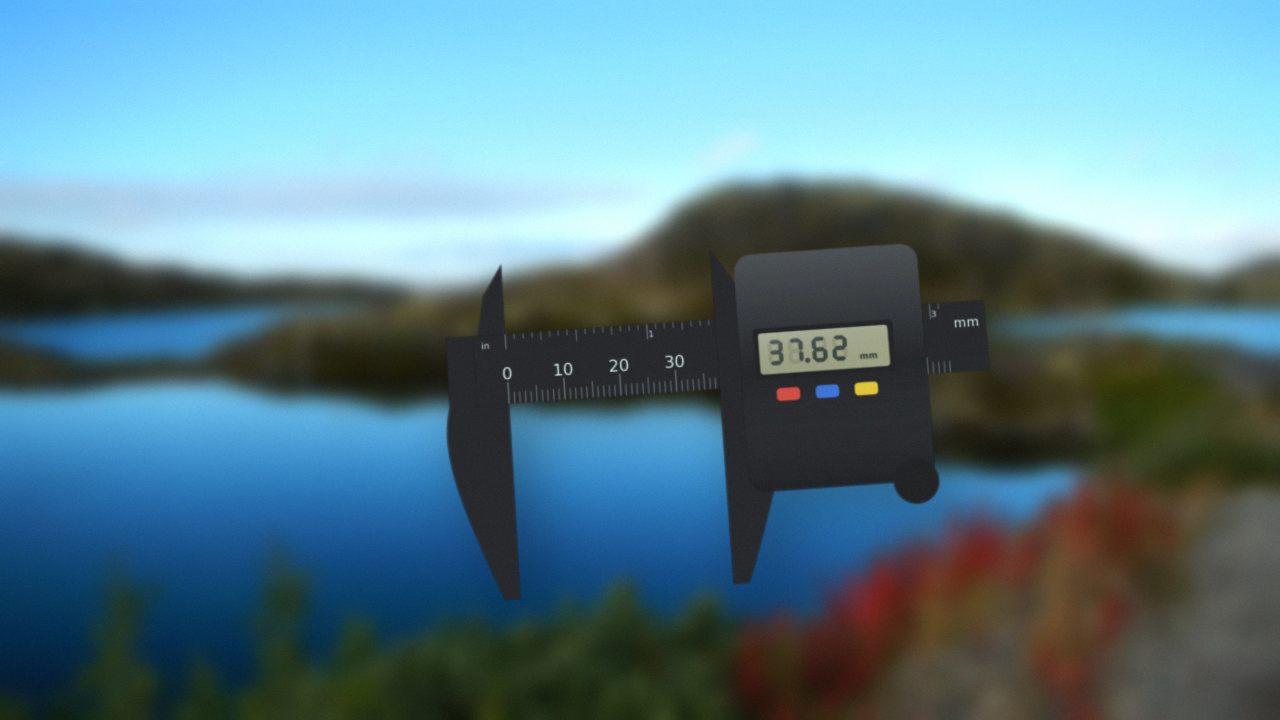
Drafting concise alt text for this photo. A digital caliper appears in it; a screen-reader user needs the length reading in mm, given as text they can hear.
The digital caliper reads 37.62 mm
